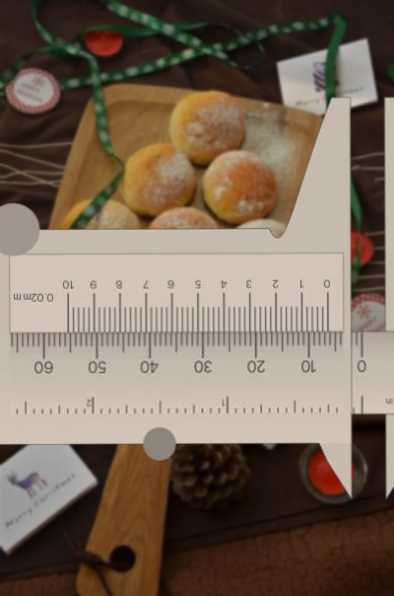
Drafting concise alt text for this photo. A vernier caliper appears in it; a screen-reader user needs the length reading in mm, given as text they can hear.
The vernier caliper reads 6.4 mm
